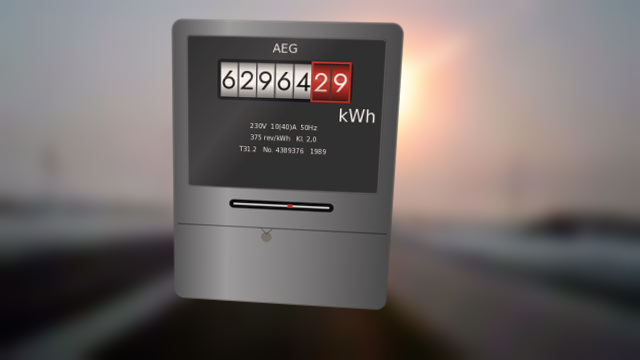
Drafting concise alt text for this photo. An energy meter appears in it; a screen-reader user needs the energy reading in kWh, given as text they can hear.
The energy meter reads 62964.29 kWh
